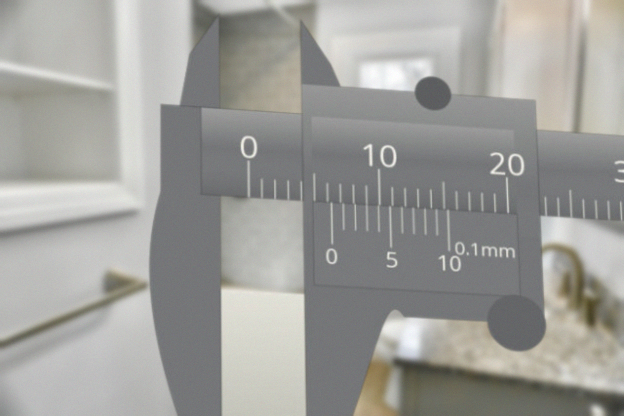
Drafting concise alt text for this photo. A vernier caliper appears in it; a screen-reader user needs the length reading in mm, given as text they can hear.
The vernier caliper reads 6.3 mm
